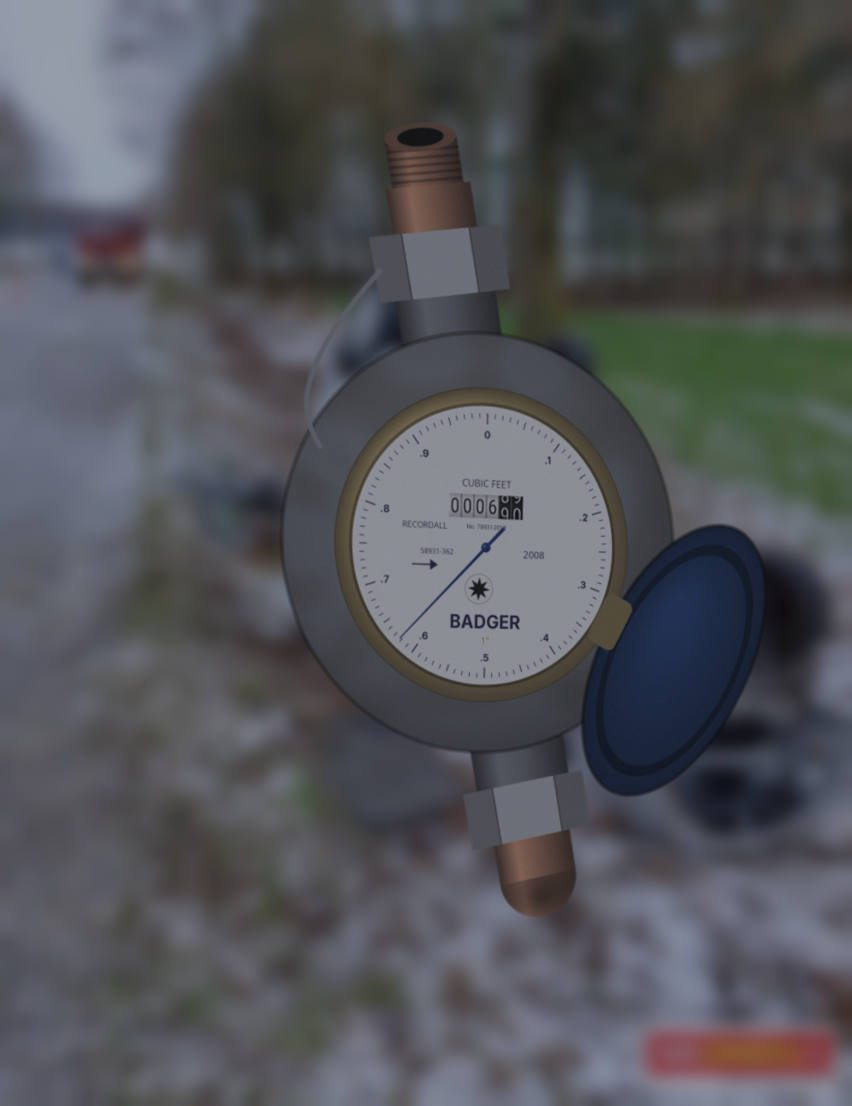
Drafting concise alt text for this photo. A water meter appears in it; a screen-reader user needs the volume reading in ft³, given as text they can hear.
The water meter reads 689.62 ft³
